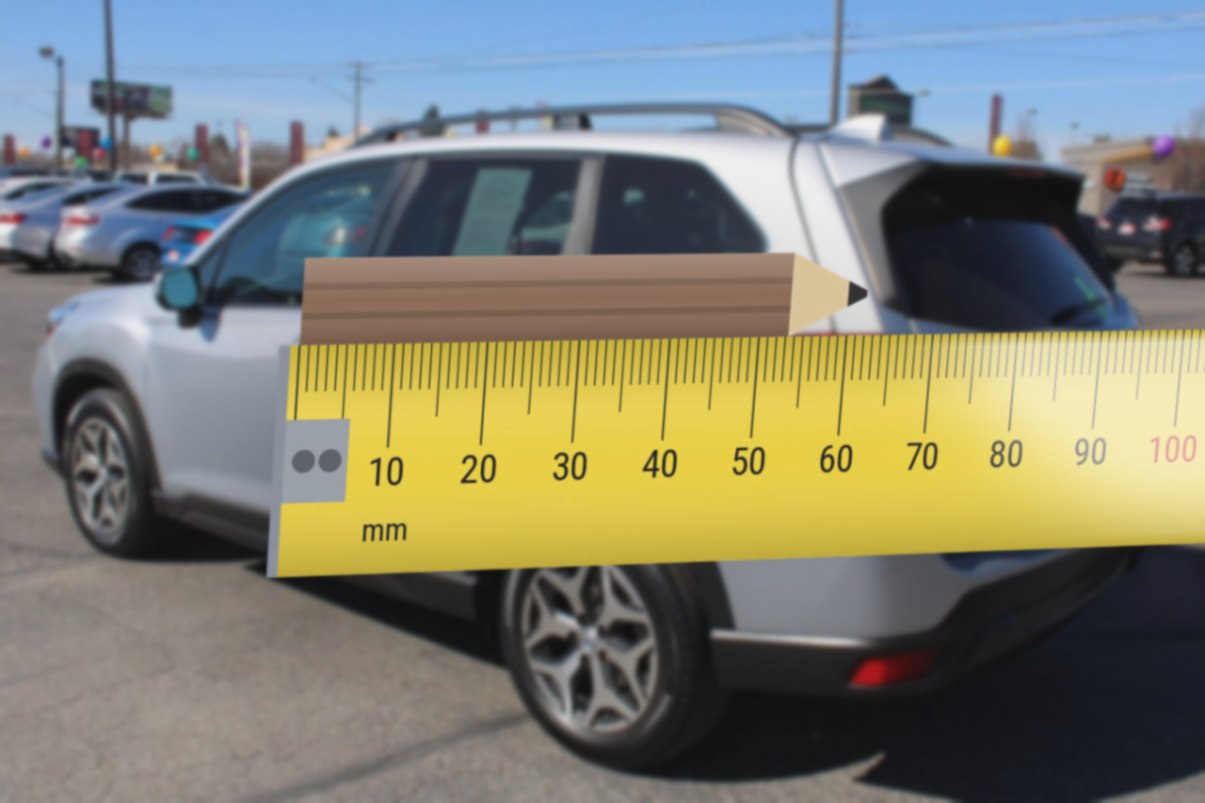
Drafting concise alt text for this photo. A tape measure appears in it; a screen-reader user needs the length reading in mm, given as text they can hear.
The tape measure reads 62 mm
